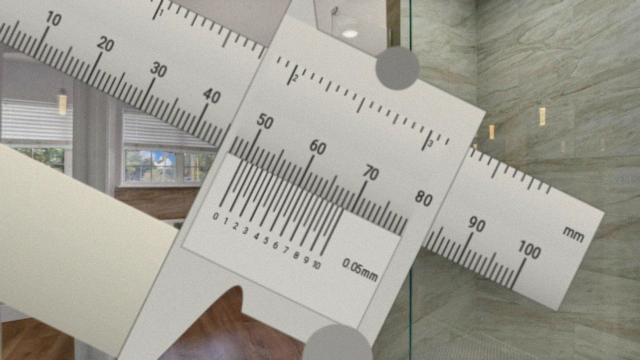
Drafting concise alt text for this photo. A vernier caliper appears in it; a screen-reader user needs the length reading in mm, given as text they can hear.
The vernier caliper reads 49.5 mm
